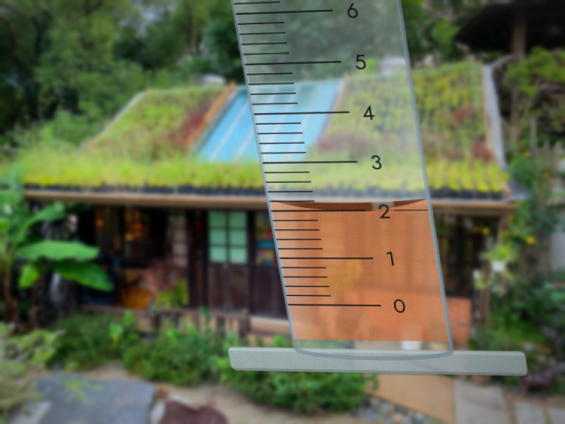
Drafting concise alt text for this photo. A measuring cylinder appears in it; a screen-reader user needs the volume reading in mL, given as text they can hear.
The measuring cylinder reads 2 mL
